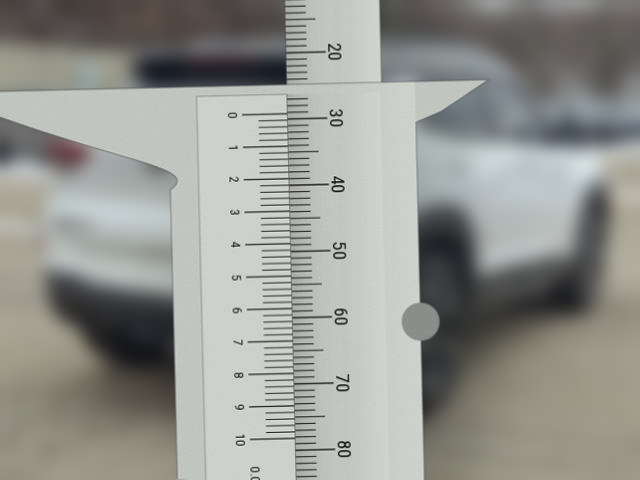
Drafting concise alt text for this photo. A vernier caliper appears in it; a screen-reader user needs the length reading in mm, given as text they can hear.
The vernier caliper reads 29.2 mm
